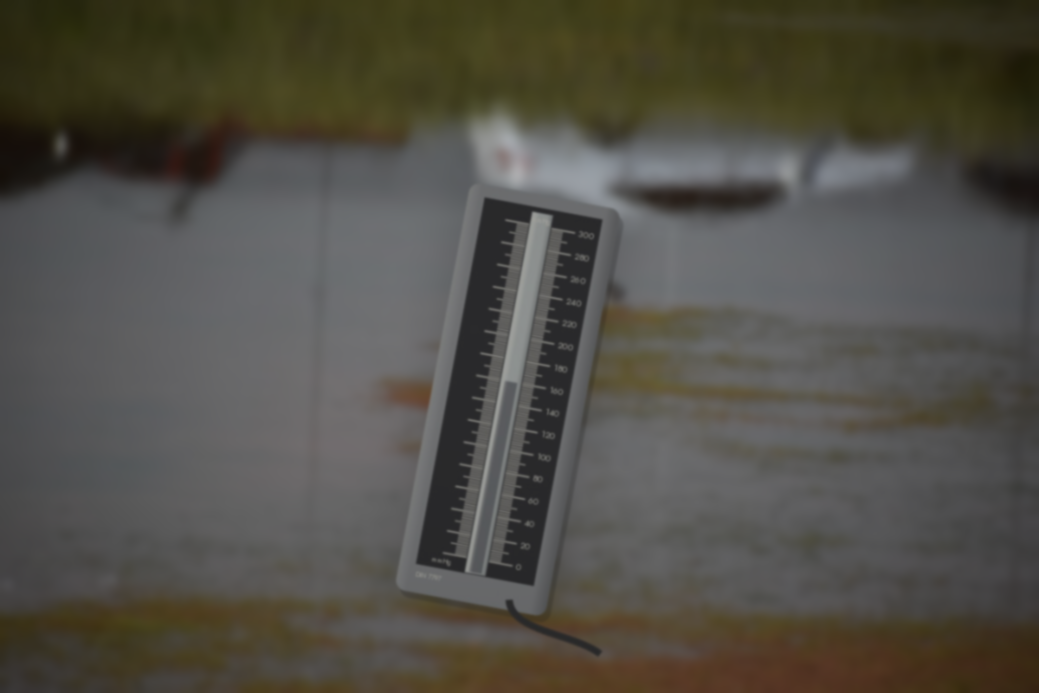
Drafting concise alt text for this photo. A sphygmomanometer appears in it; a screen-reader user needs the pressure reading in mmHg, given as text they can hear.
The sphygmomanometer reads 160 mmHg
